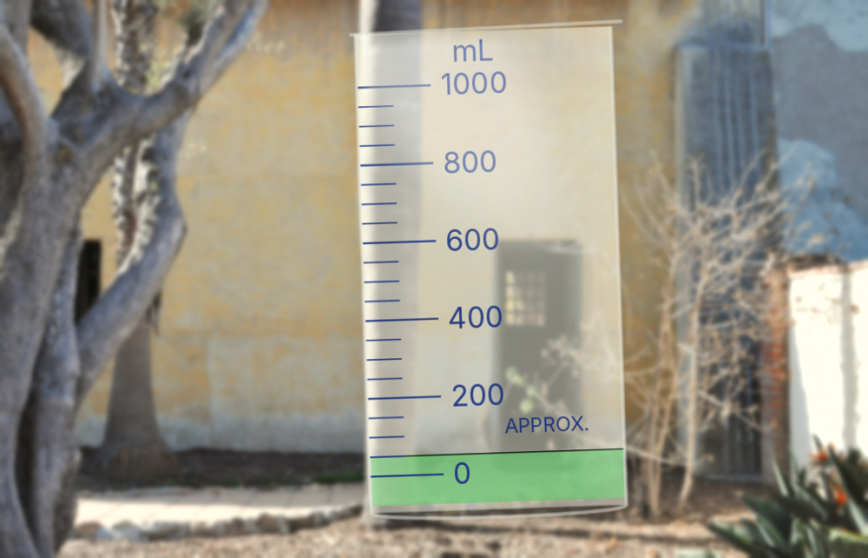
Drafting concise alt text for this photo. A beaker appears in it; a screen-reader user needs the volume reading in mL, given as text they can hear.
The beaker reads 50 mL
